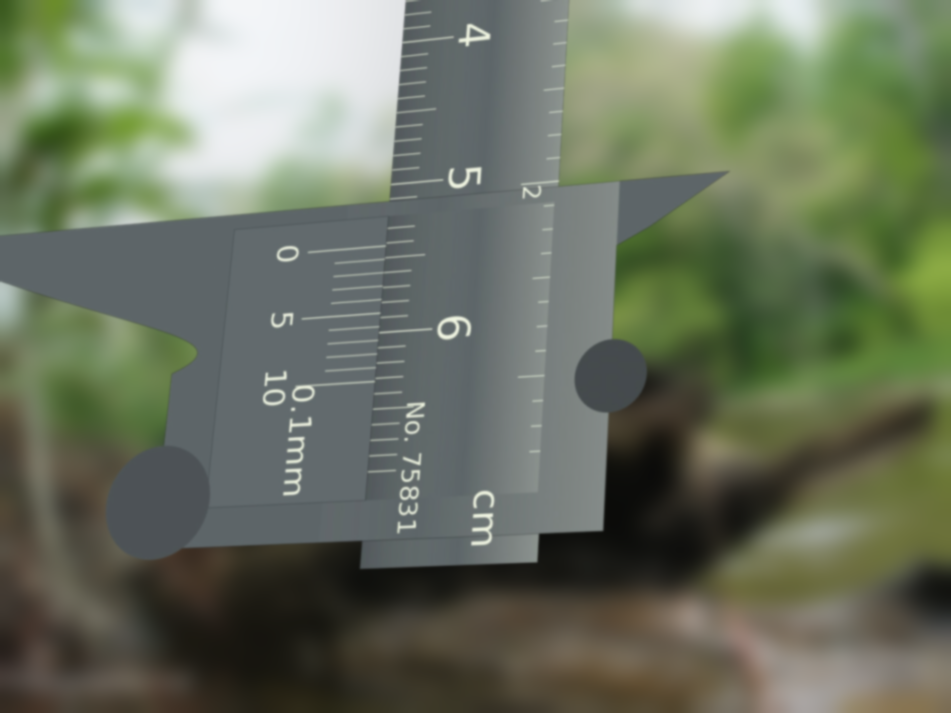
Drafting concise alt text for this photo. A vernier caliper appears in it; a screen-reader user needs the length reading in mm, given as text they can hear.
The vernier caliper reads 54.2 mm
